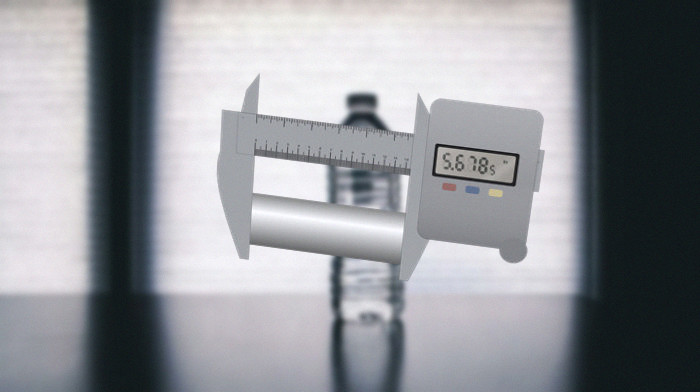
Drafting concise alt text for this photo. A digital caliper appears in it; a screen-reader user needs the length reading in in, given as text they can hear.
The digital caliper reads 5.6785 in
